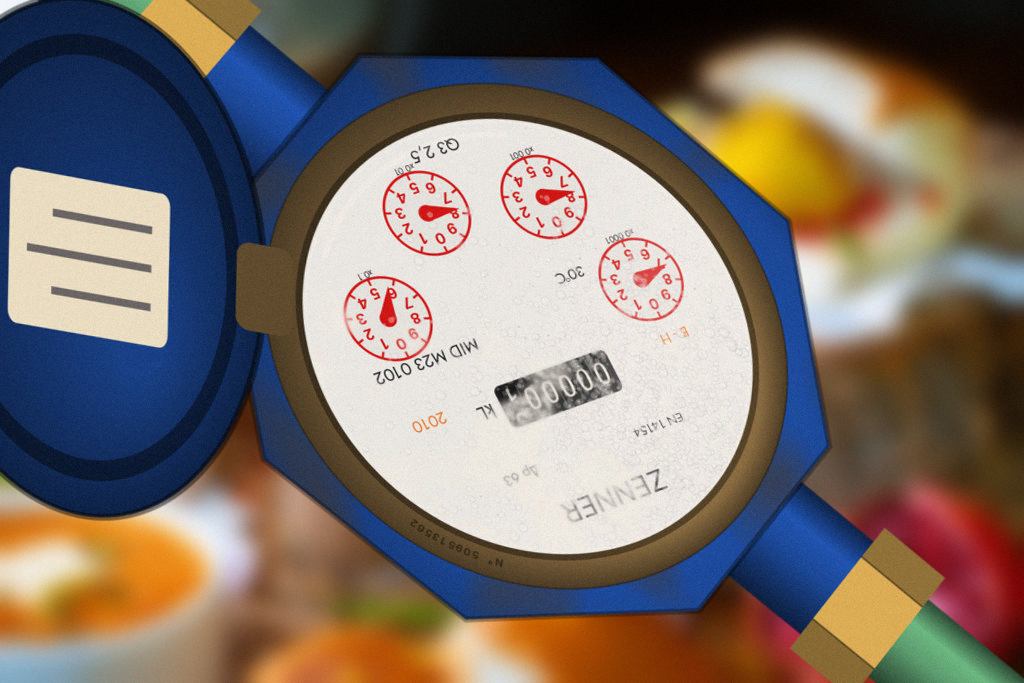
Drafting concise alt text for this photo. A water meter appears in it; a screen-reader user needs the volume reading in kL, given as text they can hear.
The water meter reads 0.5777 kL
